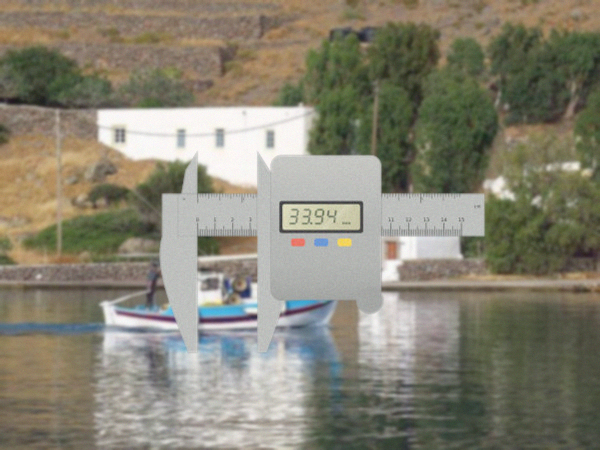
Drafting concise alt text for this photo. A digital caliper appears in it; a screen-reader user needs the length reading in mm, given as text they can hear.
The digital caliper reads 33.94 mm
